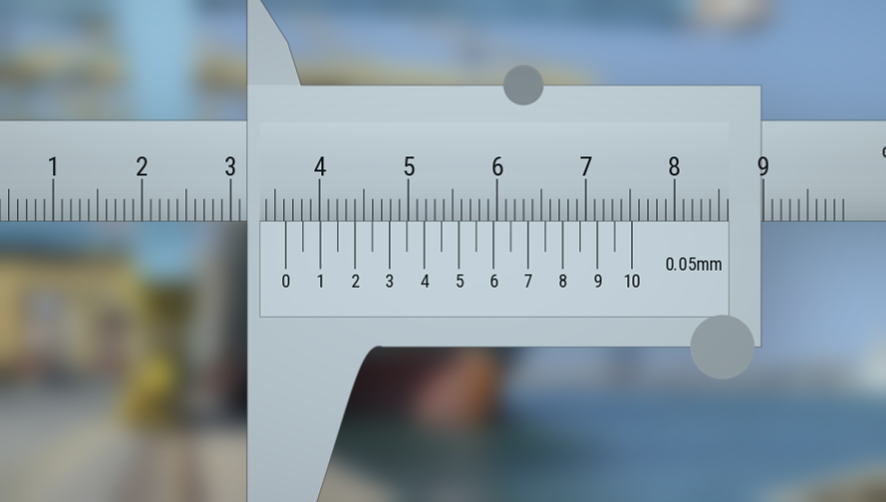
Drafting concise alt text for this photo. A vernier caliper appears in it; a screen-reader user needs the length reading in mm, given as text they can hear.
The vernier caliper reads 36.2 mm
